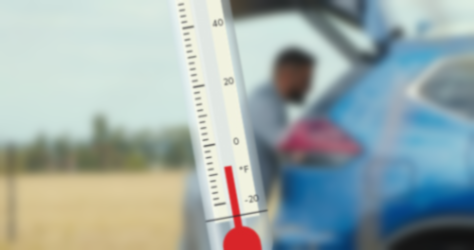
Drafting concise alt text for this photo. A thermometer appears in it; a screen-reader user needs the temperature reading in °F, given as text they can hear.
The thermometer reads -8 °F
